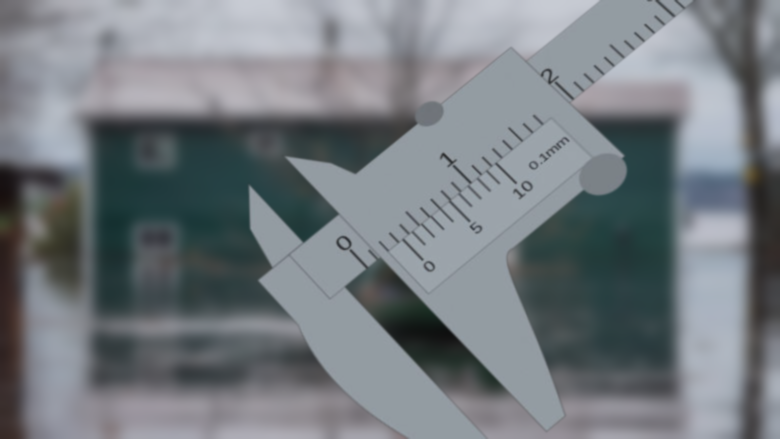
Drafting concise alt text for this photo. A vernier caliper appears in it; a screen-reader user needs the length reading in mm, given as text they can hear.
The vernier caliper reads 3.4 mm
